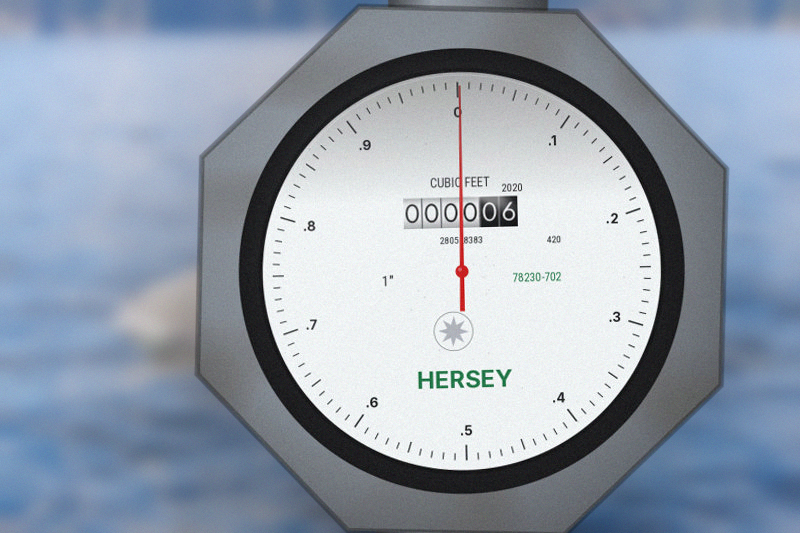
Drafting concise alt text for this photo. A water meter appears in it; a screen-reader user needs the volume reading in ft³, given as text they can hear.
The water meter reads 6.00 ft³
